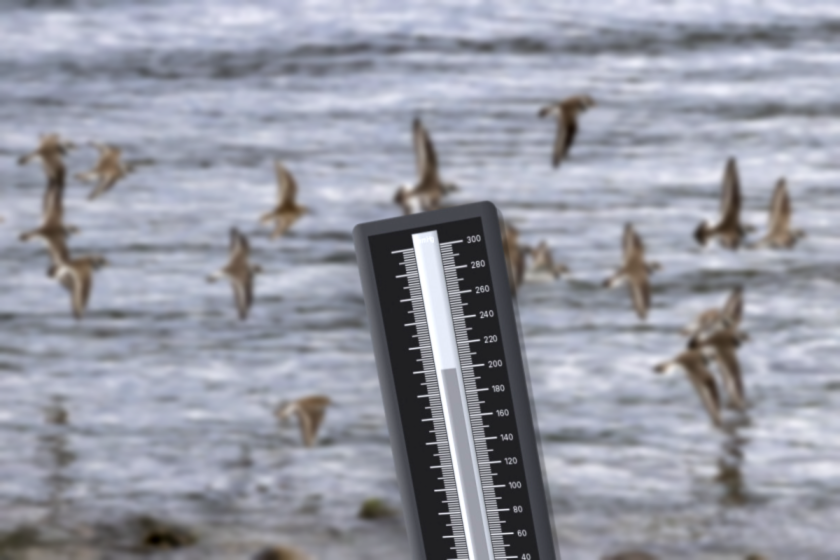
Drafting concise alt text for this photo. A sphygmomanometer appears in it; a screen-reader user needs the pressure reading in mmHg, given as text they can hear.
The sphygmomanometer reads 200 mmHg
